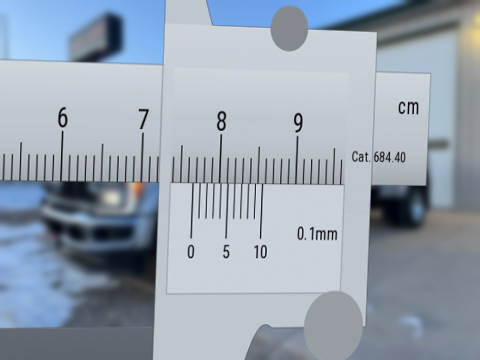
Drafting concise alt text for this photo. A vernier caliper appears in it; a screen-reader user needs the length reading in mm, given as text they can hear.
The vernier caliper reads 76.6 mm
